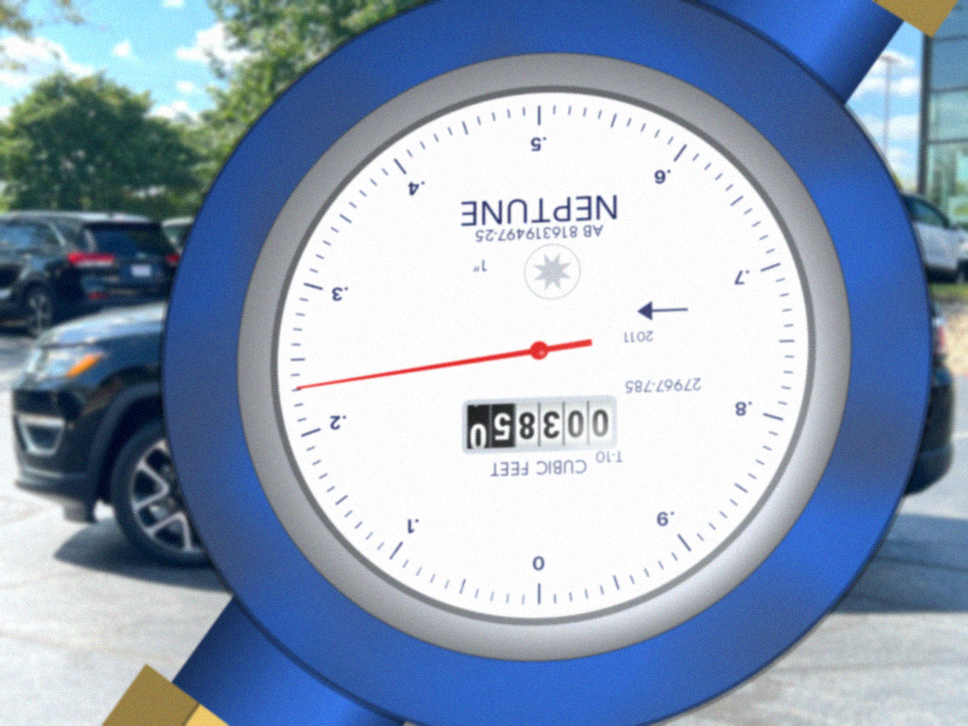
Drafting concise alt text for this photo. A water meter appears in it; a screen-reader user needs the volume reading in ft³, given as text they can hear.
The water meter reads 3850.23 ft³
